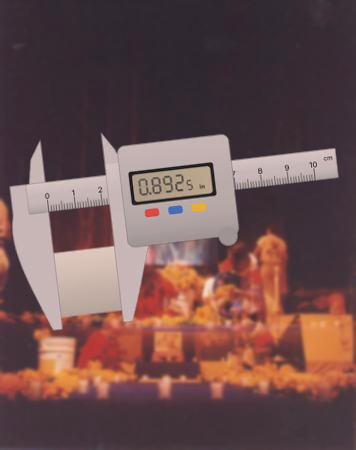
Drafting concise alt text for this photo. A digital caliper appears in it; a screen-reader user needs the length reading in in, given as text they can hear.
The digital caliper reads 0.8925 in
